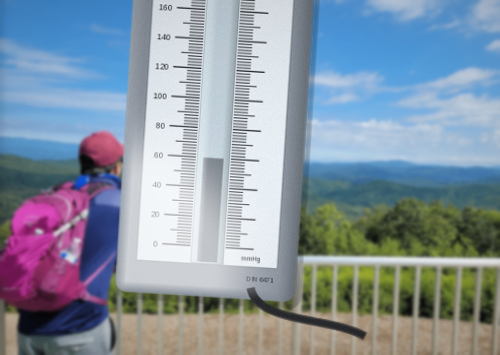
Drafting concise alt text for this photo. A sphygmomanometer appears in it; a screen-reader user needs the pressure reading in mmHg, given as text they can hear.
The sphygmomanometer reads 60 mmHg
